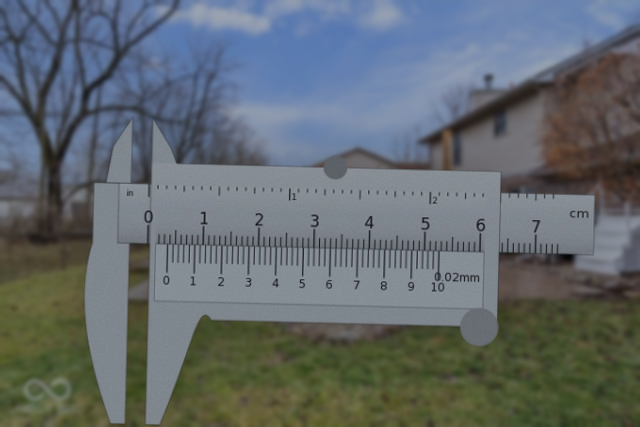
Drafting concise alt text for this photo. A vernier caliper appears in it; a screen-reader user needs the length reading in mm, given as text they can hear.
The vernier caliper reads 3.6 mm
